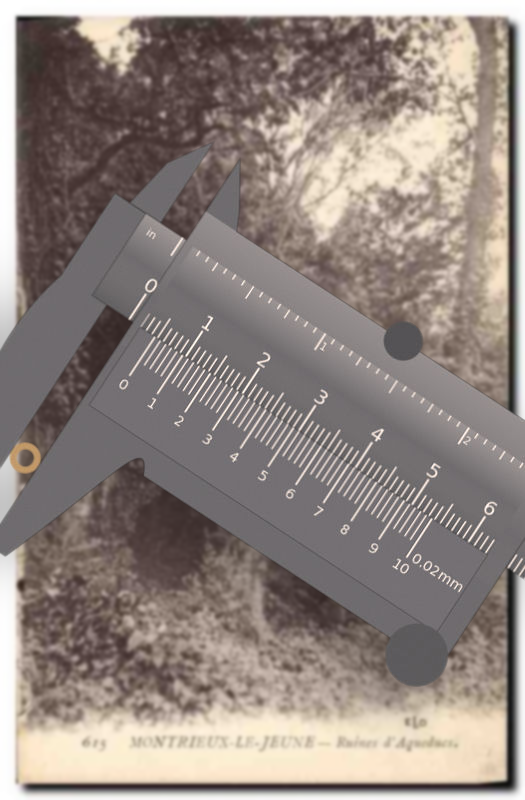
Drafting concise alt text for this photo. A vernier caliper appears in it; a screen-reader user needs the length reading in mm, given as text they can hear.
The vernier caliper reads 4.6 mm
